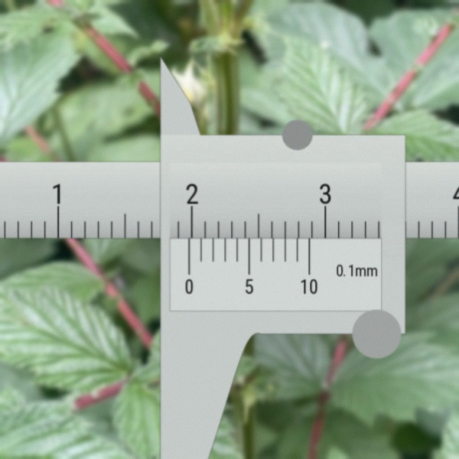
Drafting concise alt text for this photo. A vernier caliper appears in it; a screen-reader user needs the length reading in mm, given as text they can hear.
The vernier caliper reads 19.8 mm
